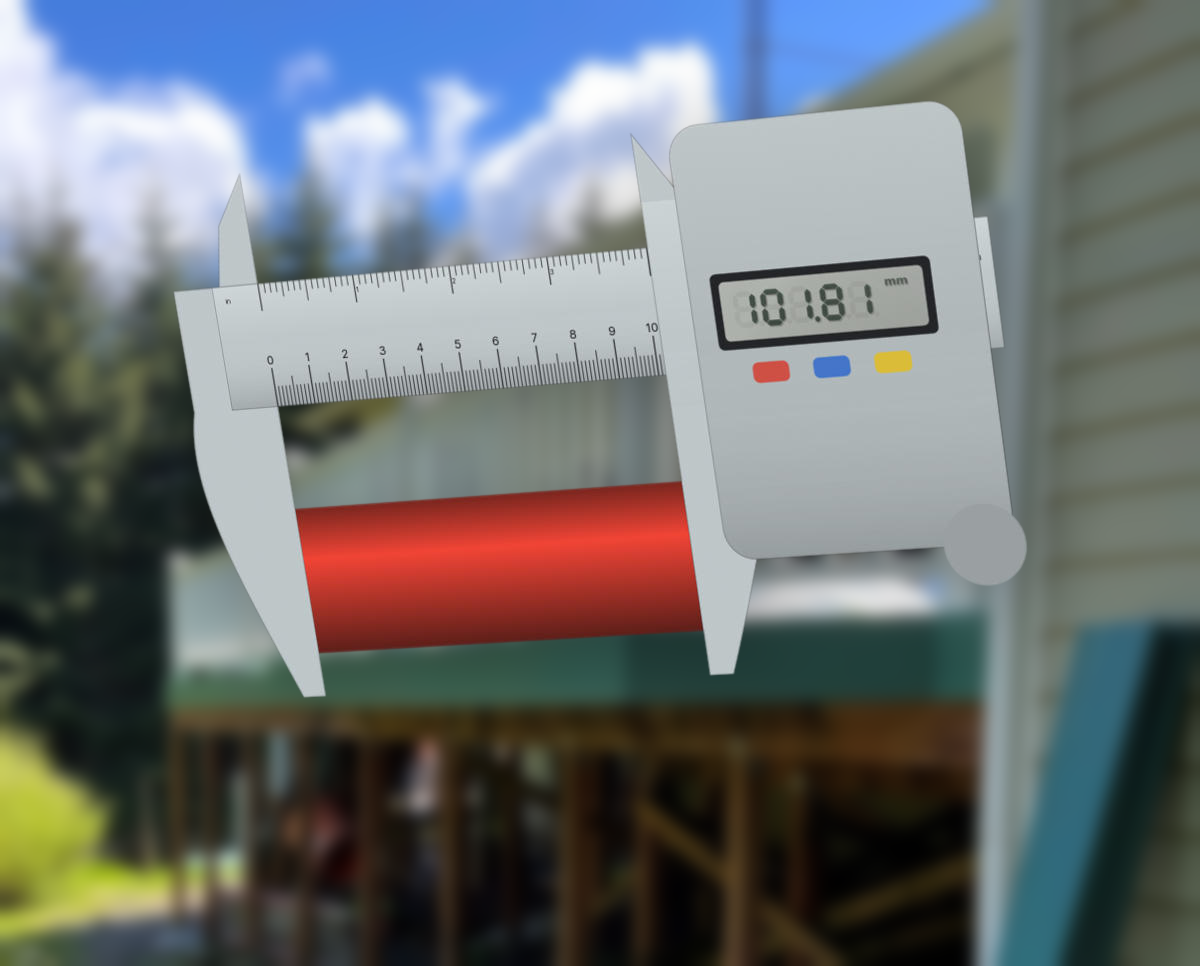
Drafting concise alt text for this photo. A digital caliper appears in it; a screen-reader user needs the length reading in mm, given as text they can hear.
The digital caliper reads 101.81 mm
